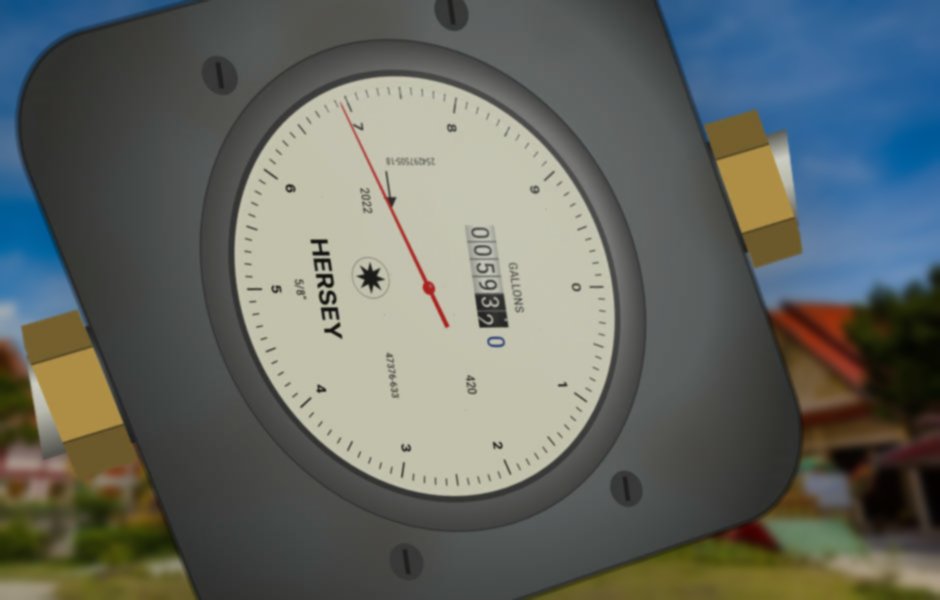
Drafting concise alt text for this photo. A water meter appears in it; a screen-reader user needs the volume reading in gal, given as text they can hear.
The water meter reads 59316.9 gal
